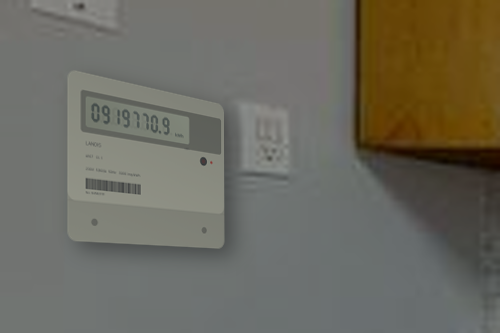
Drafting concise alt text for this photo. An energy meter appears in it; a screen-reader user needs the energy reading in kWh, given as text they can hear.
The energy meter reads 919770.9 kWh
